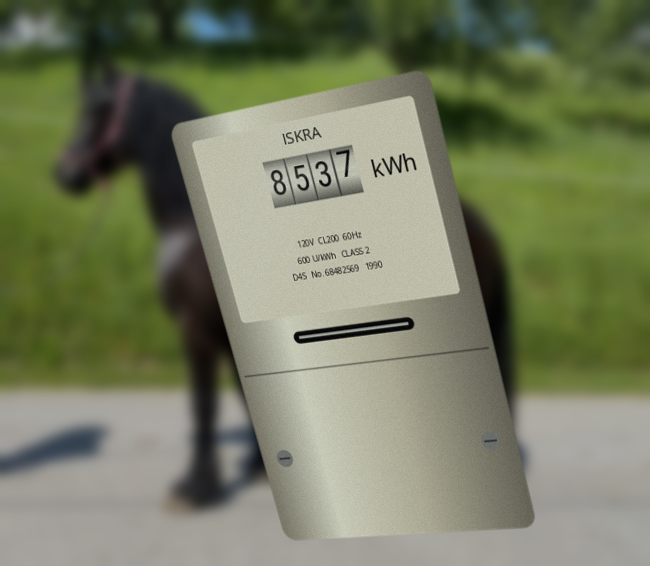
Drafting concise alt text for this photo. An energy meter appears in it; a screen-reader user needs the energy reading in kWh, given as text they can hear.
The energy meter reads 8537 kWh
